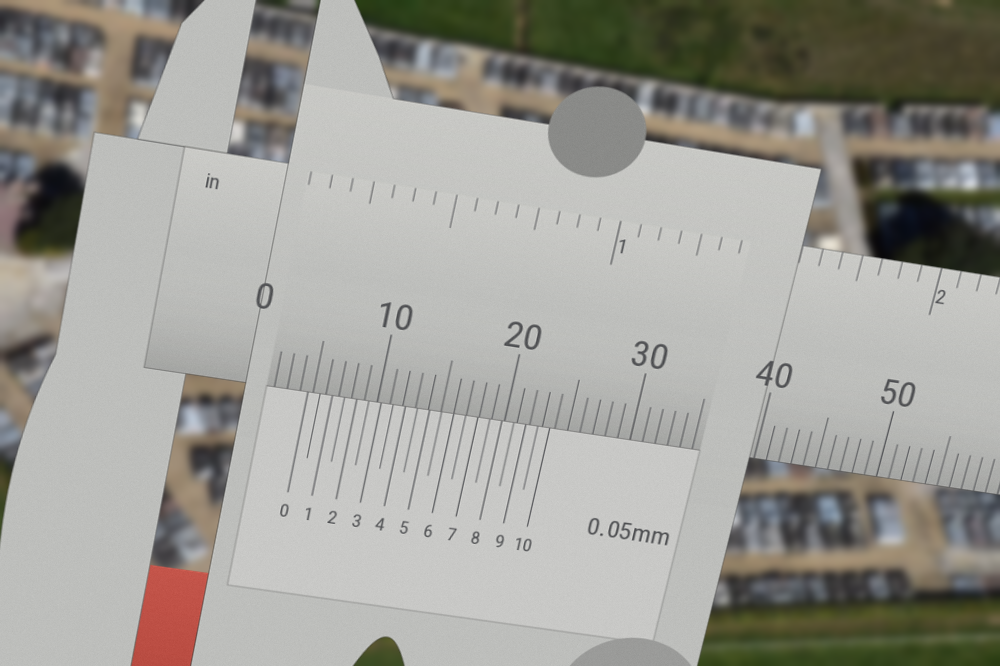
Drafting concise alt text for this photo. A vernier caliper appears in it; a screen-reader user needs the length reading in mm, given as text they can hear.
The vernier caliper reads 4.6 mm
